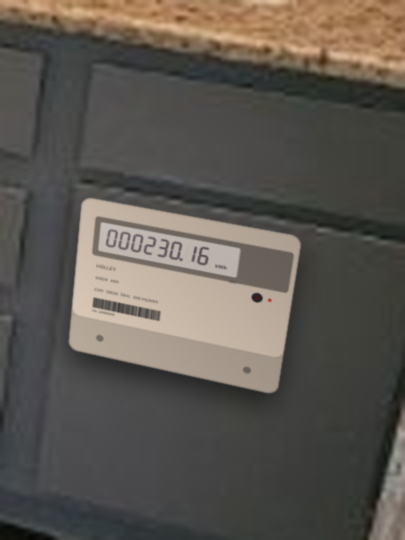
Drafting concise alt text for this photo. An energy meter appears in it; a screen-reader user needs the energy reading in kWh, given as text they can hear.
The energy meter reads 230.16 kWh
